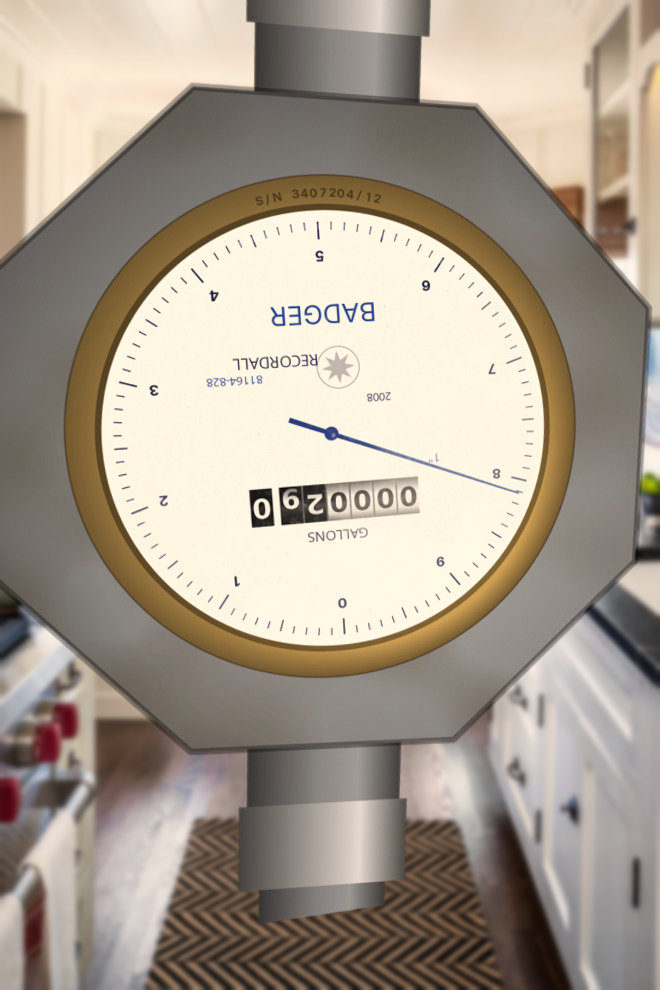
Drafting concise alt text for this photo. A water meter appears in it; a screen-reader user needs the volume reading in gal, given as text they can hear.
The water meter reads 288.1 gal
